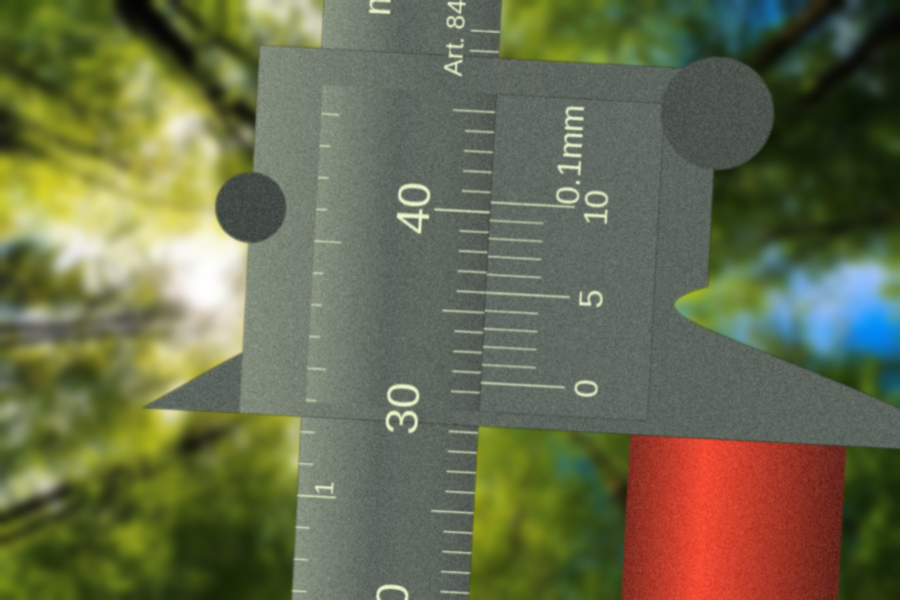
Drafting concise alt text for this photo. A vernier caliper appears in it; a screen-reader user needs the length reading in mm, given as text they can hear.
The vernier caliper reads 31.5 mm
